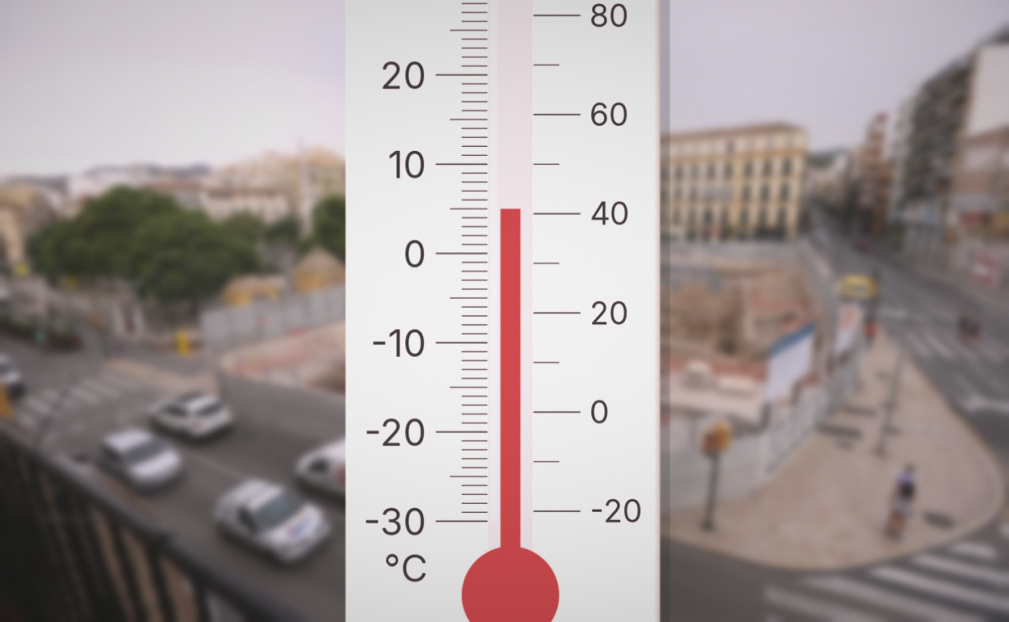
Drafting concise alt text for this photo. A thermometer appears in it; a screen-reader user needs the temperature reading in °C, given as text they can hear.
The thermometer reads 5 °C
